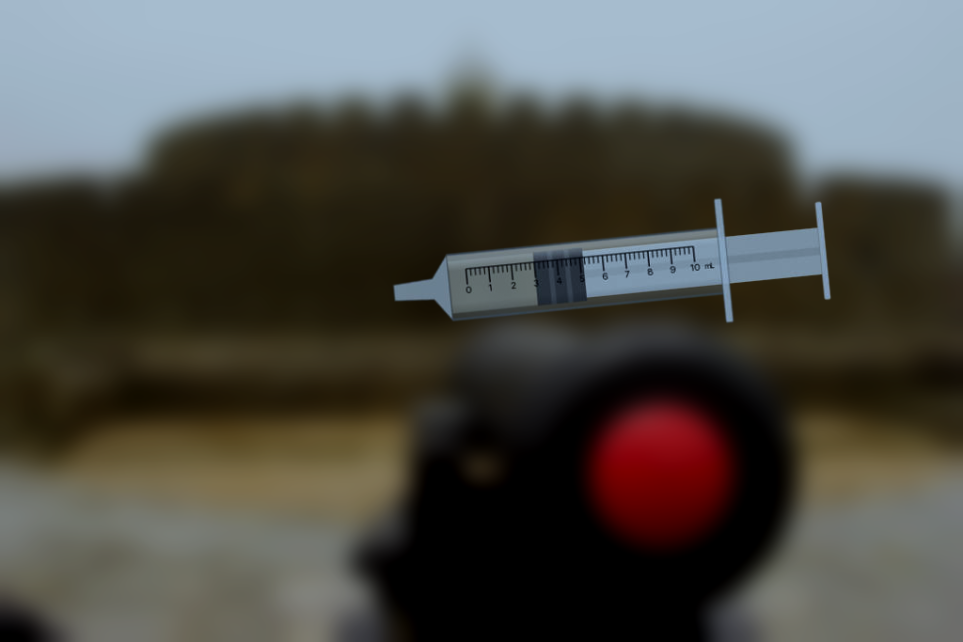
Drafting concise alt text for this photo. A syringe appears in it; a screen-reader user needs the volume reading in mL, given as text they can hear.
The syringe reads 3 mL
